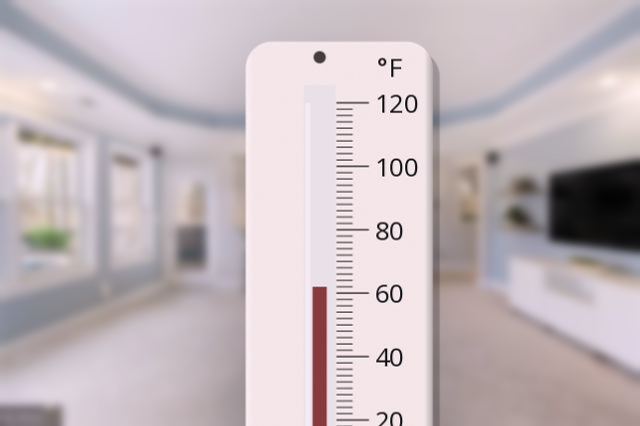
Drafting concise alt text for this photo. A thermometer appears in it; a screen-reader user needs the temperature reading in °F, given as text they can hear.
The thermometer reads 62 °F
